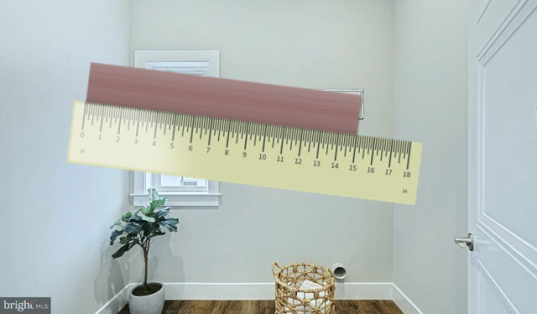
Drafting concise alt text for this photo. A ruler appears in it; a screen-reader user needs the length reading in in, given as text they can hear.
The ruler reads 15 in
